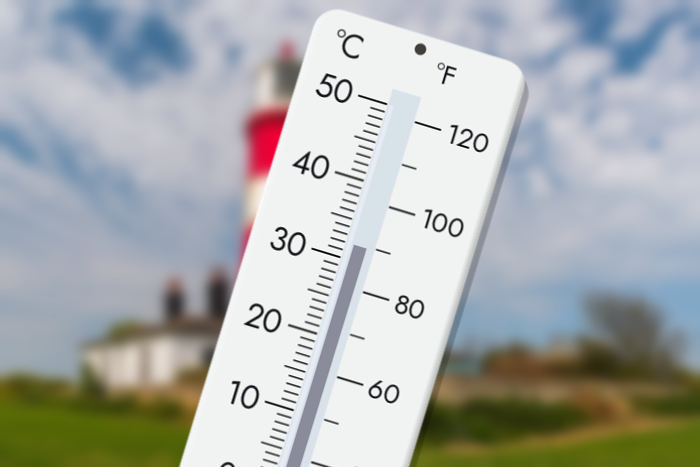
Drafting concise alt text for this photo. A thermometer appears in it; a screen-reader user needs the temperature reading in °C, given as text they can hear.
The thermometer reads 32 °C
